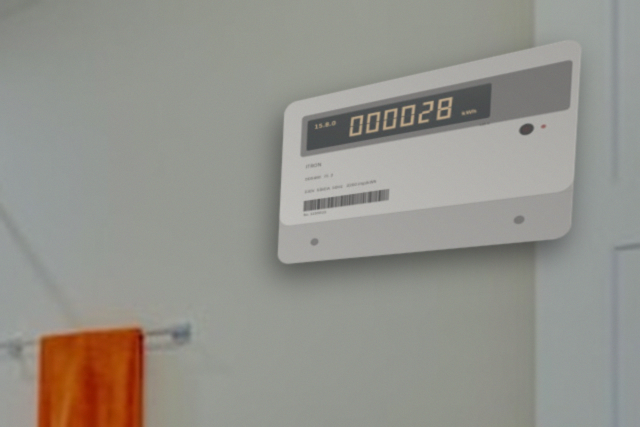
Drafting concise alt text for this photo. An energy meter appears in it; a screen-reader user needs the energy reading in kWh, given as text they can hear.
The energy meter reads 28 kWh
